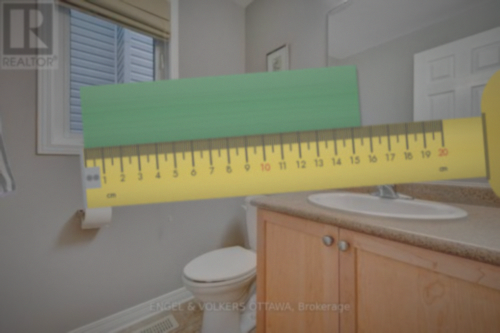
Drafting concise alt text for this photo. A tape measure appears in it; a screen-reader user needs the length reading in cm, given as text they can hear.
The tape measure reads 15.5 cm
